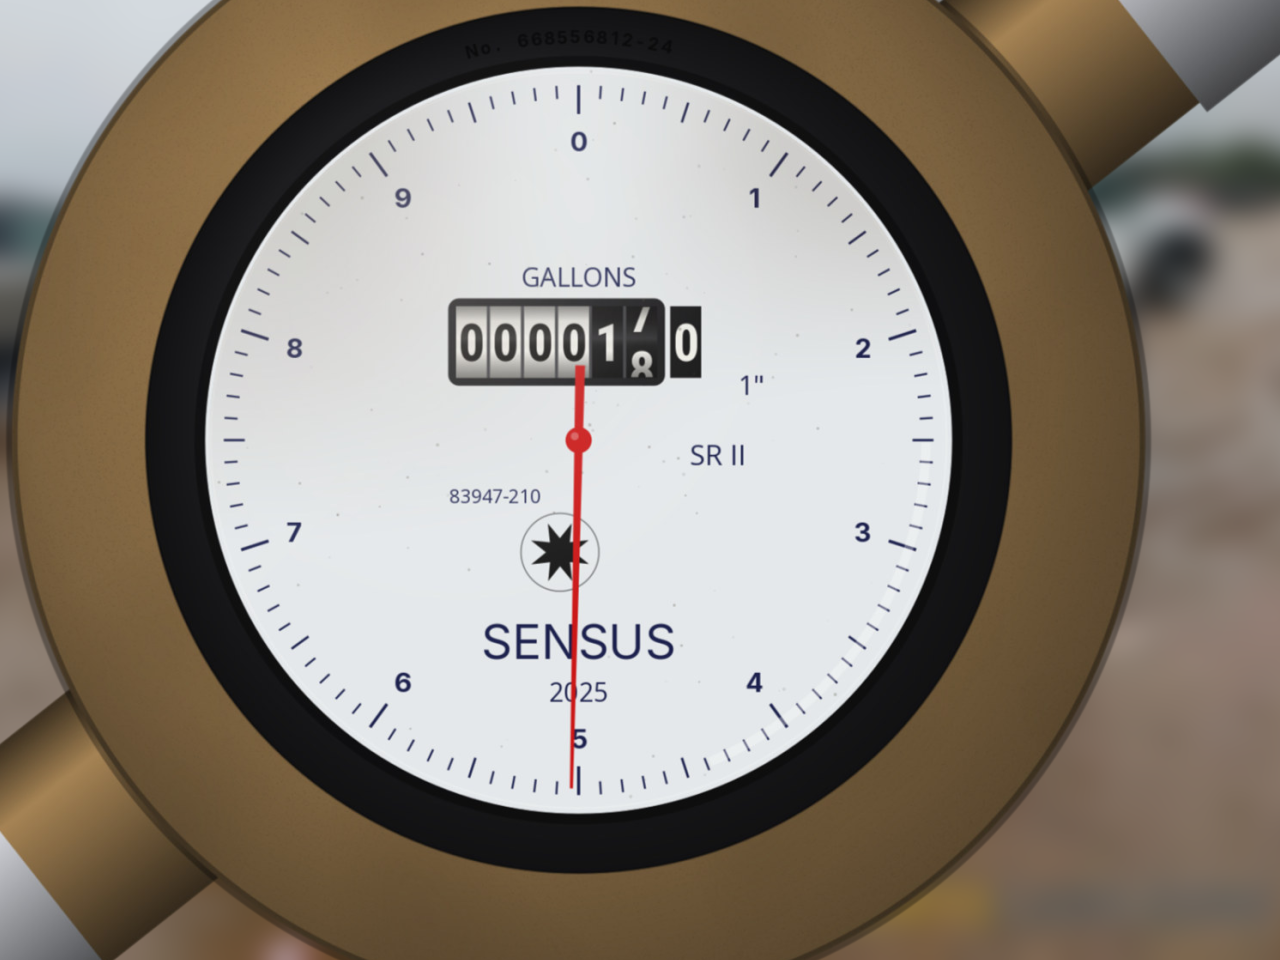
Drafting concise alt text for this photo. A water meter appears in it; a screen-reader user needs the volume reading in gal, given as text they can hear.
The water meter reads 175.0 gal
